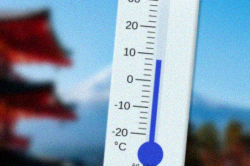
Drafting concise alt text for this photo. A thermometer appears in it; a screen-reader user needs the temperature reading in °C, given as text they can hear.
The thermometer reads 8 °C
